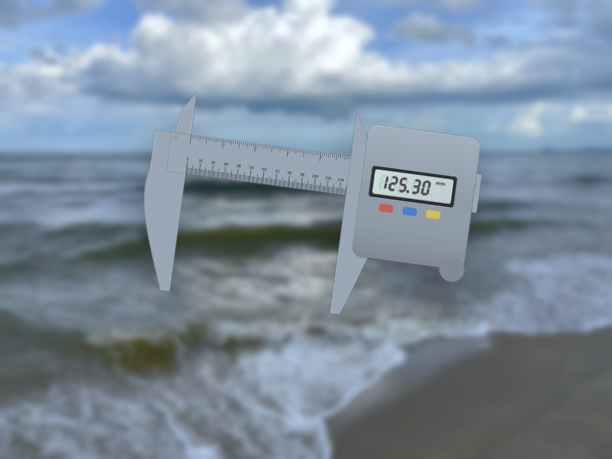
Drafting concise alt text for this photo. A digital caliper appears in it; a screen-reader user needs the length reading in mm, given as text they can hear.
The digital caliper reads 125.30 mm
